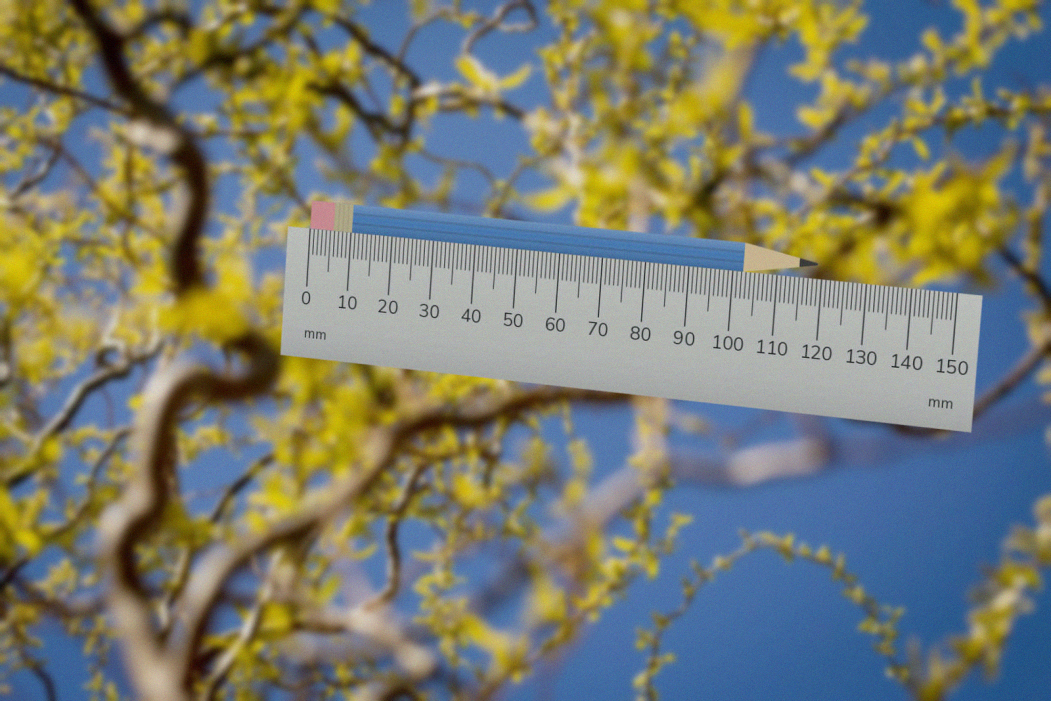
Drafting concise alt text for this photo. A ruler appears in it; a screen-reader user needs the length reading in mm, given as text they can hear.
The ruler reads 119 mm
